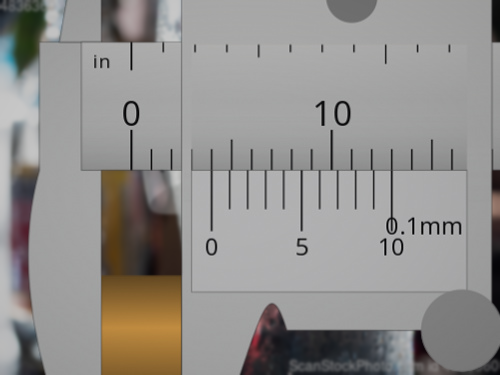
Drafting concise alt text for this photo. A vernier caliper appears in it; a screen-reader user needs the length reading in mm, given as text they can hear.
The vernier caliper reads 4.0 mm
